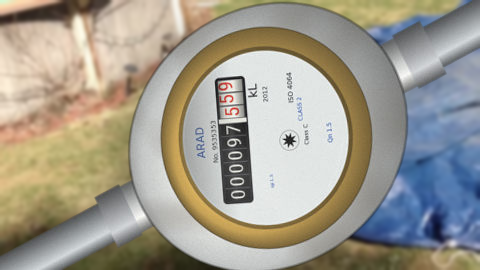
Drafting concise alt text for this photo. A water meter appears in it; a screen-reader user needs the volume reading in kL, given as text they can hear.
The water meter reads 97.559 kL
